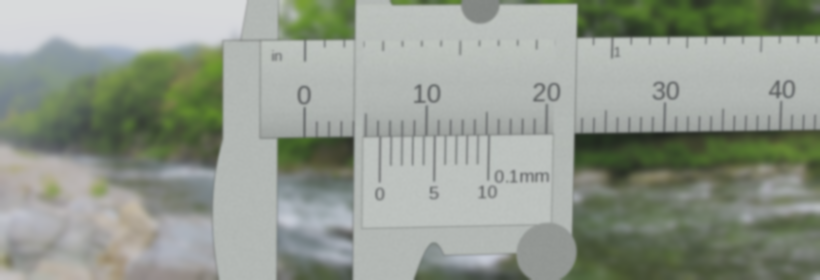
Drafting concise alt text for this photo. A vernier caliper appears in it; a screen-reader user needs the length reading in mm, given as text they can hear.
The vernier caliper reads 6.2 mm
